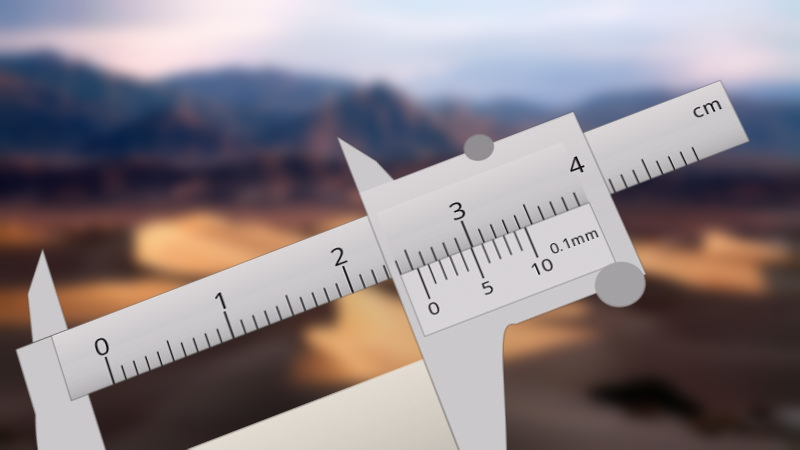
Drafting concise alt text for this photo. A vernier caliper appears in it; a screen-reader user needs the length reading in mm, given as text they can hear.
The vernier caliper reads 25.4 mm
